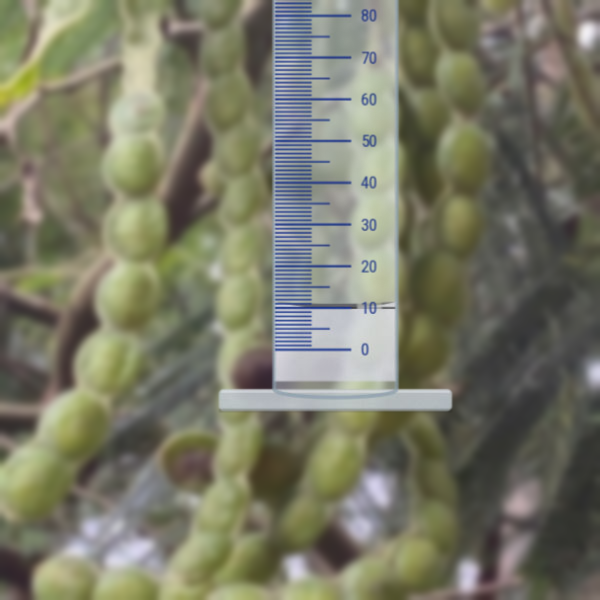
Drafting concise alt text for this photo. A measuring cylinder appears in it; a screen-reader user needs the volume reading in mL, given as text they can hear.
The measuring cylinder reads 10 mL
